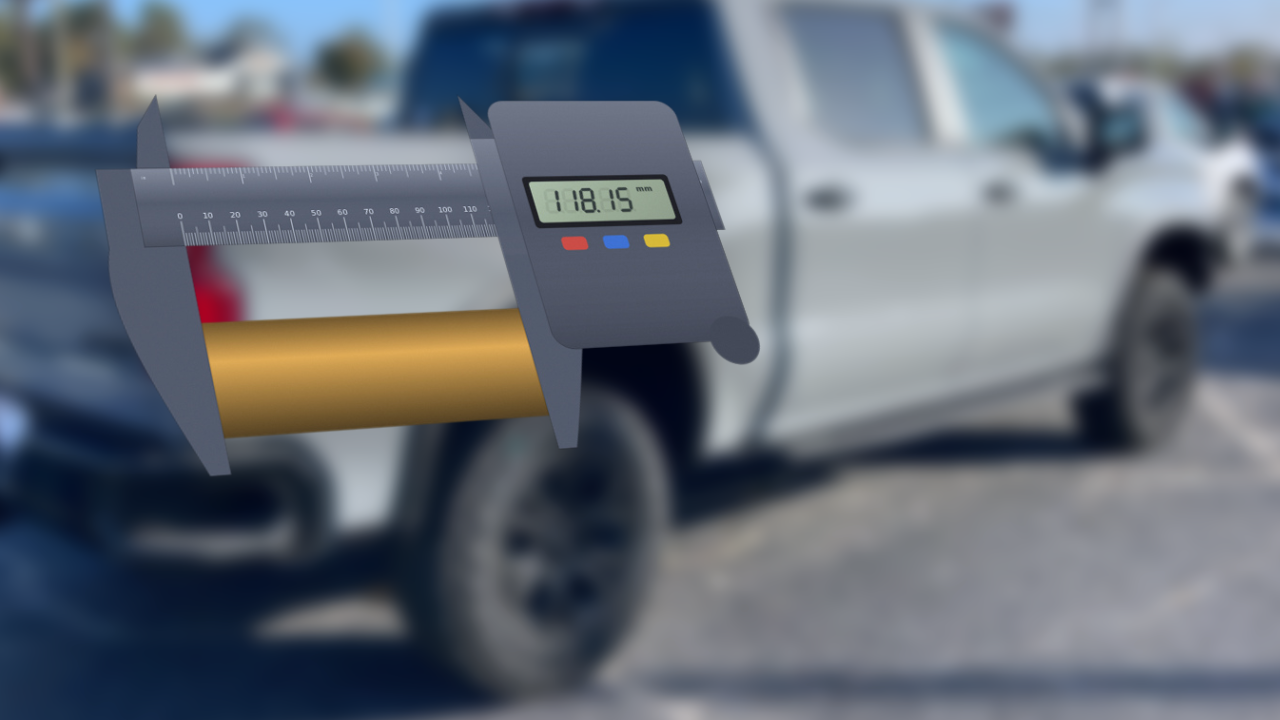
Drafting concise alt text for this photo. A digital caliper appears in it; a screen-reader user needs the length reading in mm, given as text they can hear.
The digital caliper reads 118.15 mm
